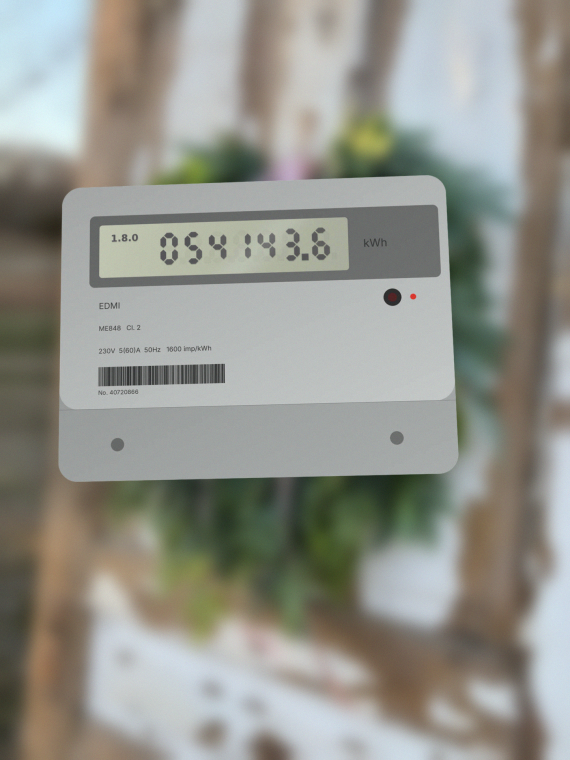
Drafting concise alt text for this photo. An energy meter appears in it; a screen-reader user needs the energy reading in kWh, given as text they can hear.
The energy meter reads 54143.6 kWh
